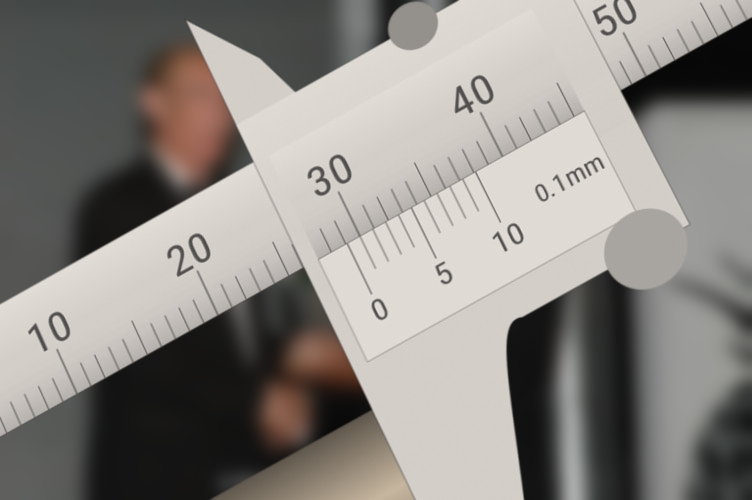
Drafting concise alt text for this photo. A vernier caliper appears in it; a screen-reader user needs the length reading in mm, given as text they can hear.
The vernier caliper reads 29.1 mm
